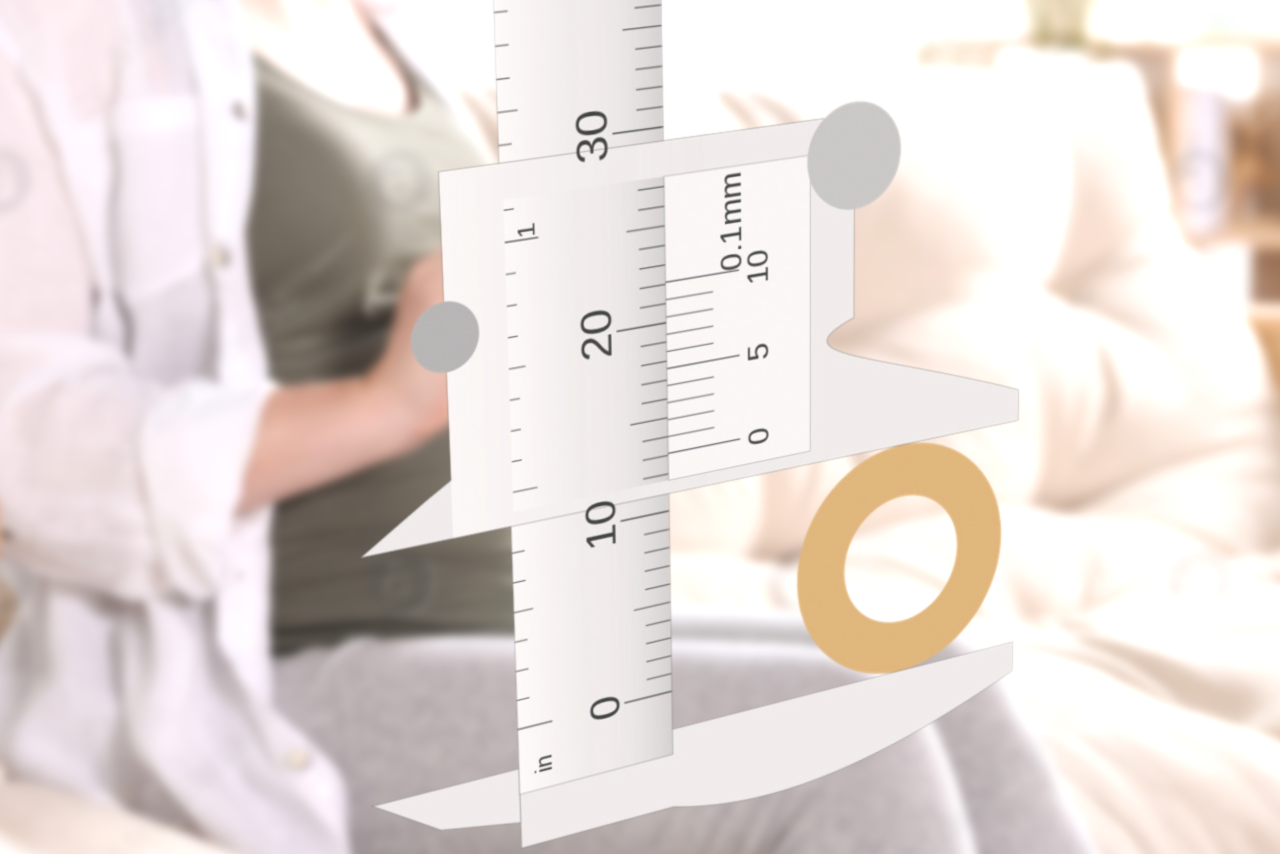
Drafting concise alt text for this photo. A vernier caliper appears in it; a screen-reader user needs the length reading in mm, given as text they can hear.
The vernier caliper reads 13.1 mm
